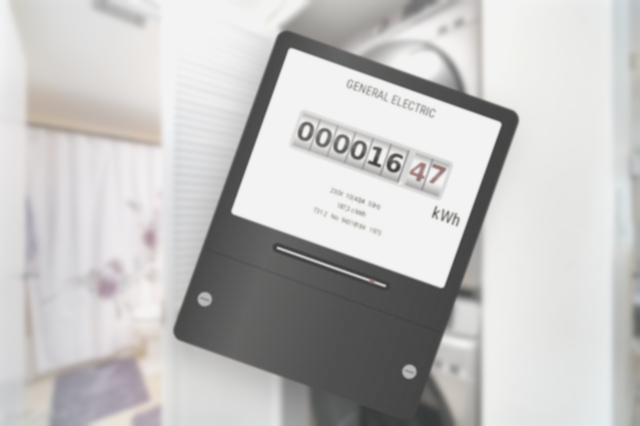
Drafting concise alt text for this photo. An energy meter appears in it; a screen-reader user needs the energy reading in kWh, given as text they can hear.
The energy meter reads 16.47 kWh
